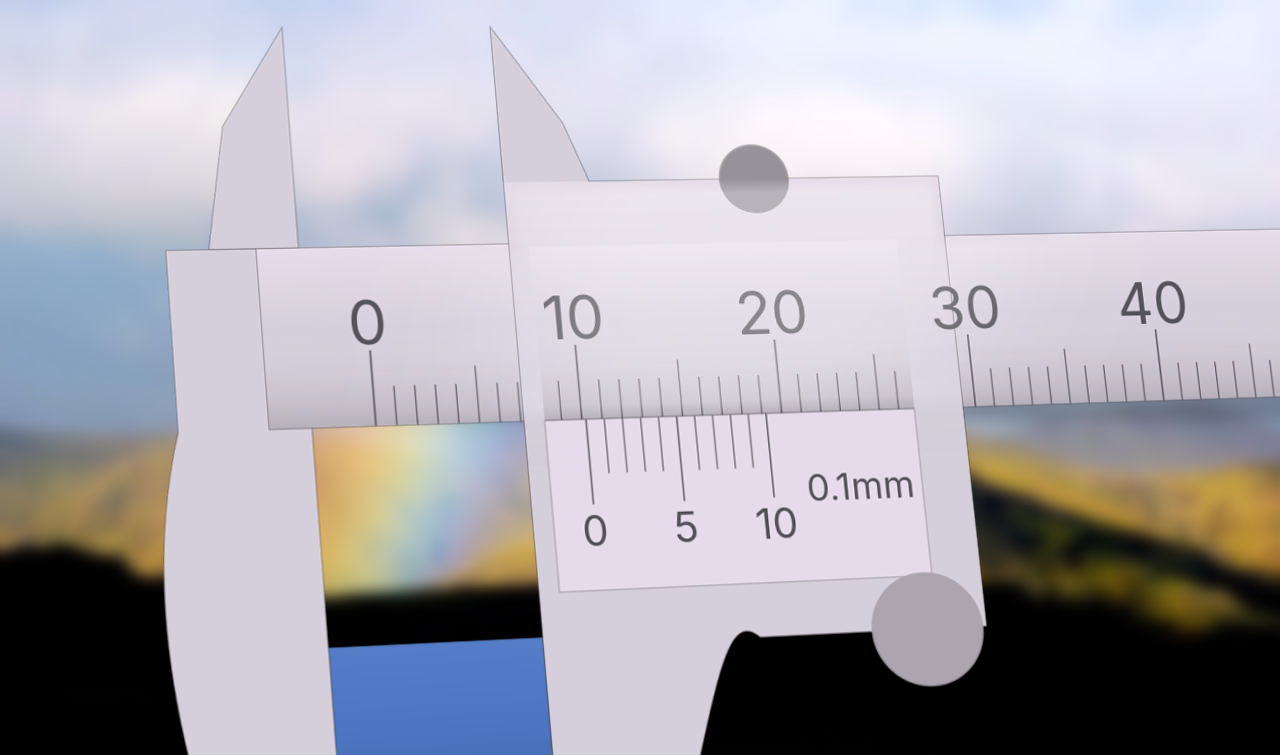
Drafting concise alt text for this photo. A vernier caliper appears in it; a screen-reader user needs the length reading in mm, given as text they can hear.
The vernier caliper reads 10.2 mm
